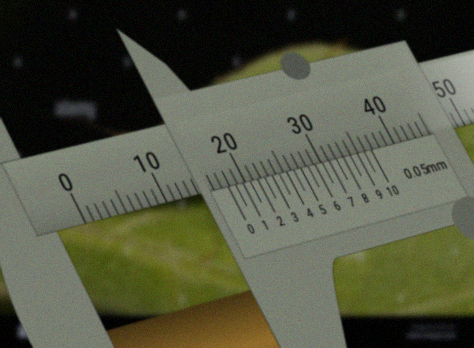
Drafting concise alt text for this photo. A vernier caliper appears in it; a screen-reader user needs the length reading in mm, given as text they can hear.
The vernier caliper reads 17.8 mm
